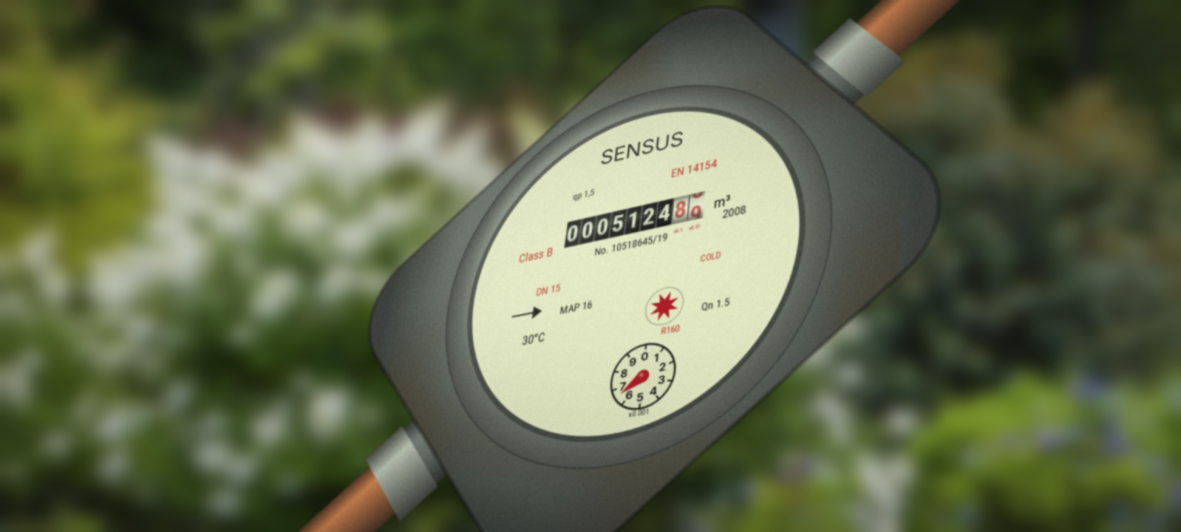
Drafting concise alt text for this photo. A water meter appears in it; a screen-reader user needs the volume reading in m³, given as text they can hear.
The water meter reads 5124.886 m³
